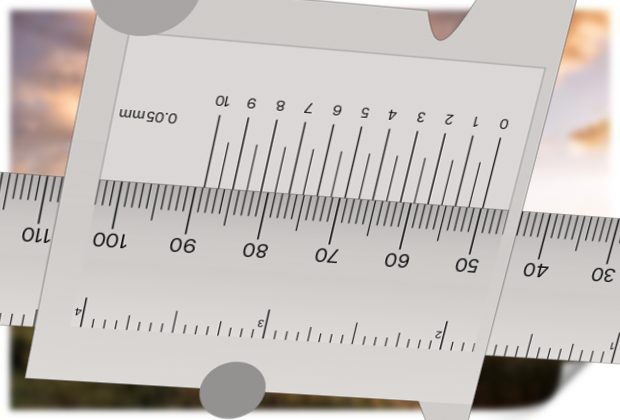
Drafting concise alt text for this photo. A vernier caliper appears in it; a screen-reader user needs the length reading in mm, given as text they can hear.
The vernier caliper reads 49.8 mm
